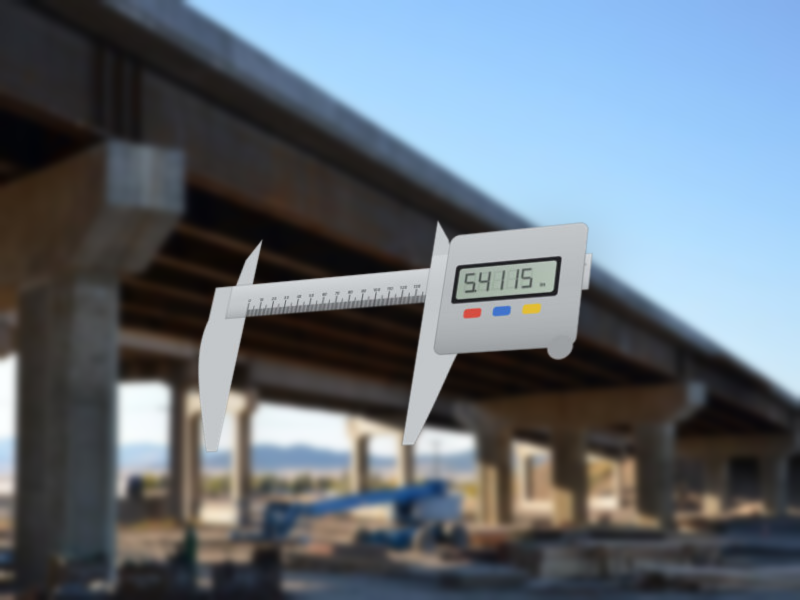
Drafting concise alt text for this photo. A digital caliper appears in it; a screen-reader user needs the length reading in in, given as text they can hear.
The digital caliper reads 5.4115 in
